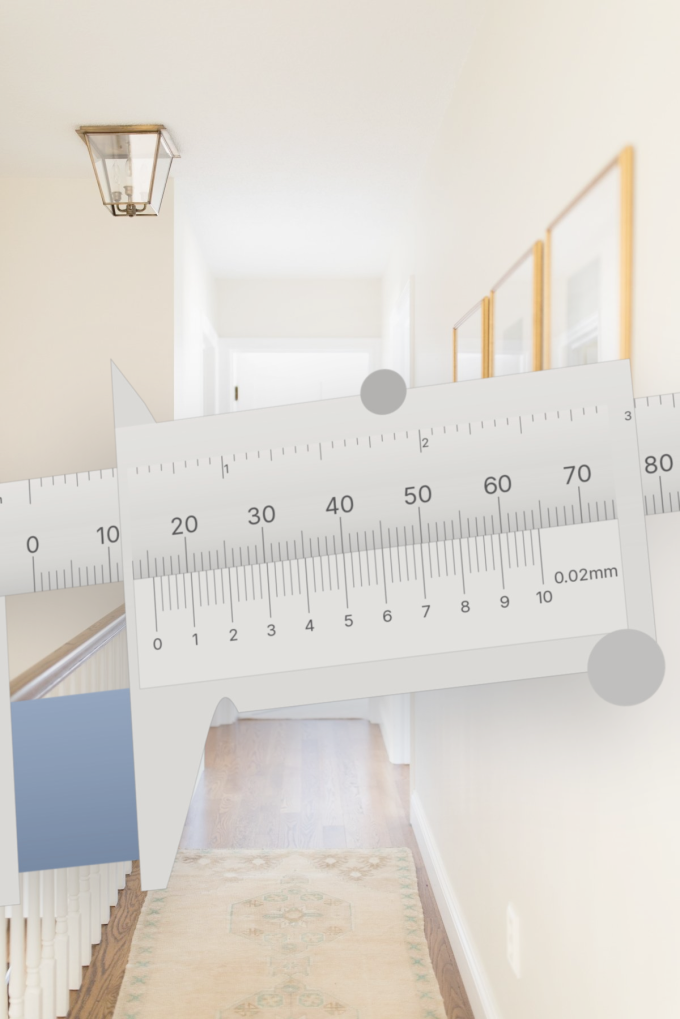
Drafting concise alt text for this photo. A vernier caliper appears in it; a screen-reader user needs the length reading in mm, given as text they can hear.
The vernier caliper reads 15.6 mm
